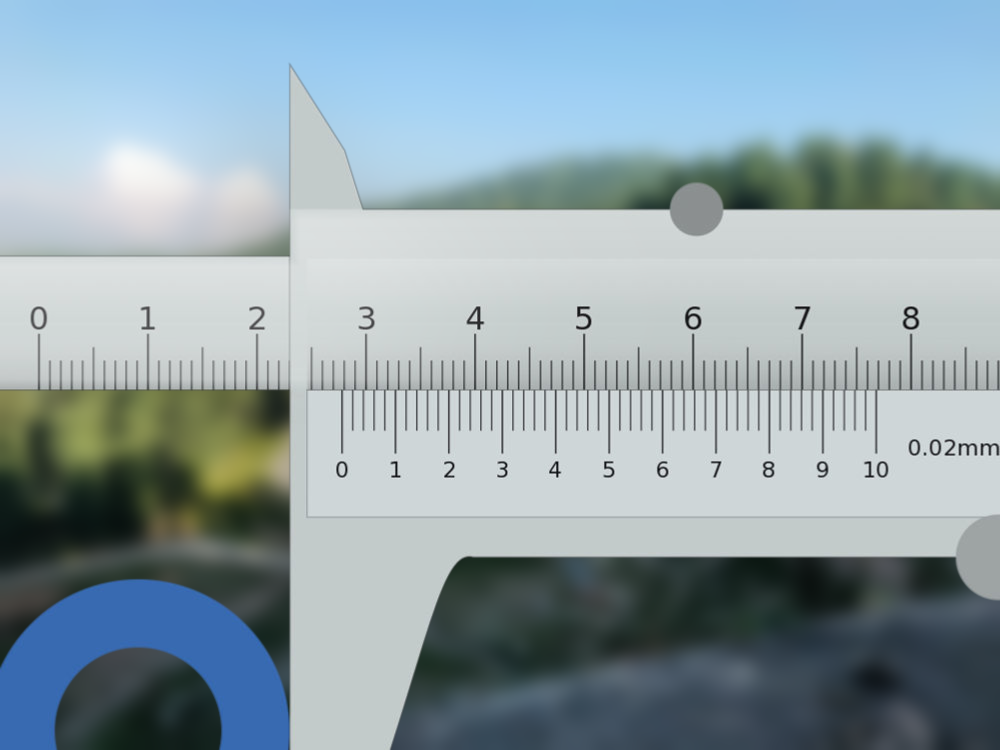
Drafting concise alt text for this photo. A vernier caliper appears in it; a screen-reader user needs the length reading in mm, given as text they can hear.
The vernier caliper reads 27.8 mm
